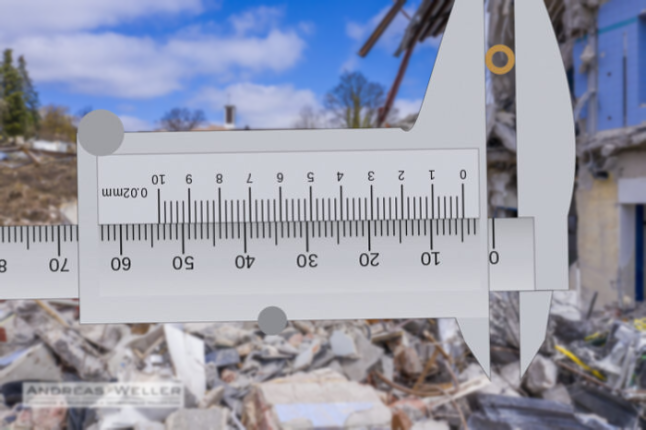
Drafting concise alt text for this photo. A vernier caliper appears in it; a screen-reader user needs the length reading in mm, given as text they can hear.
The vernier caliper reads 4.8 mm
